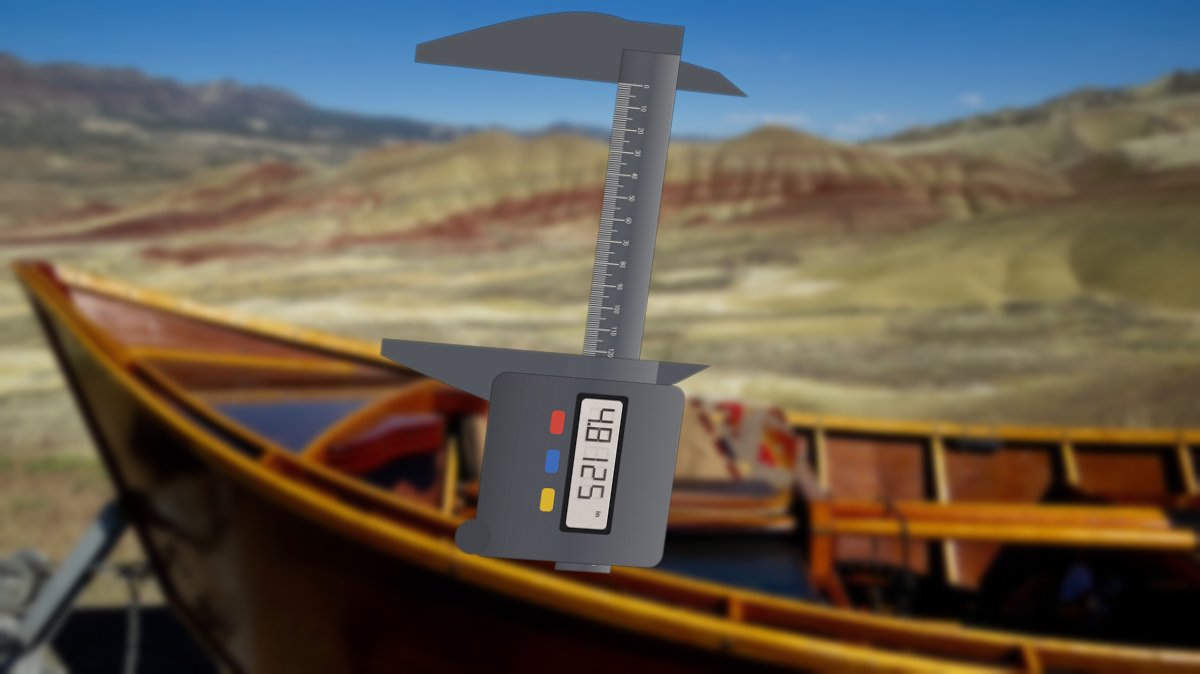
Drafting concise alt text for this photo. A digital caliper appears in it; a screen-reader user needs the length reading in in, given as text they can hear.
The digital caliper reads 4.8125 in
